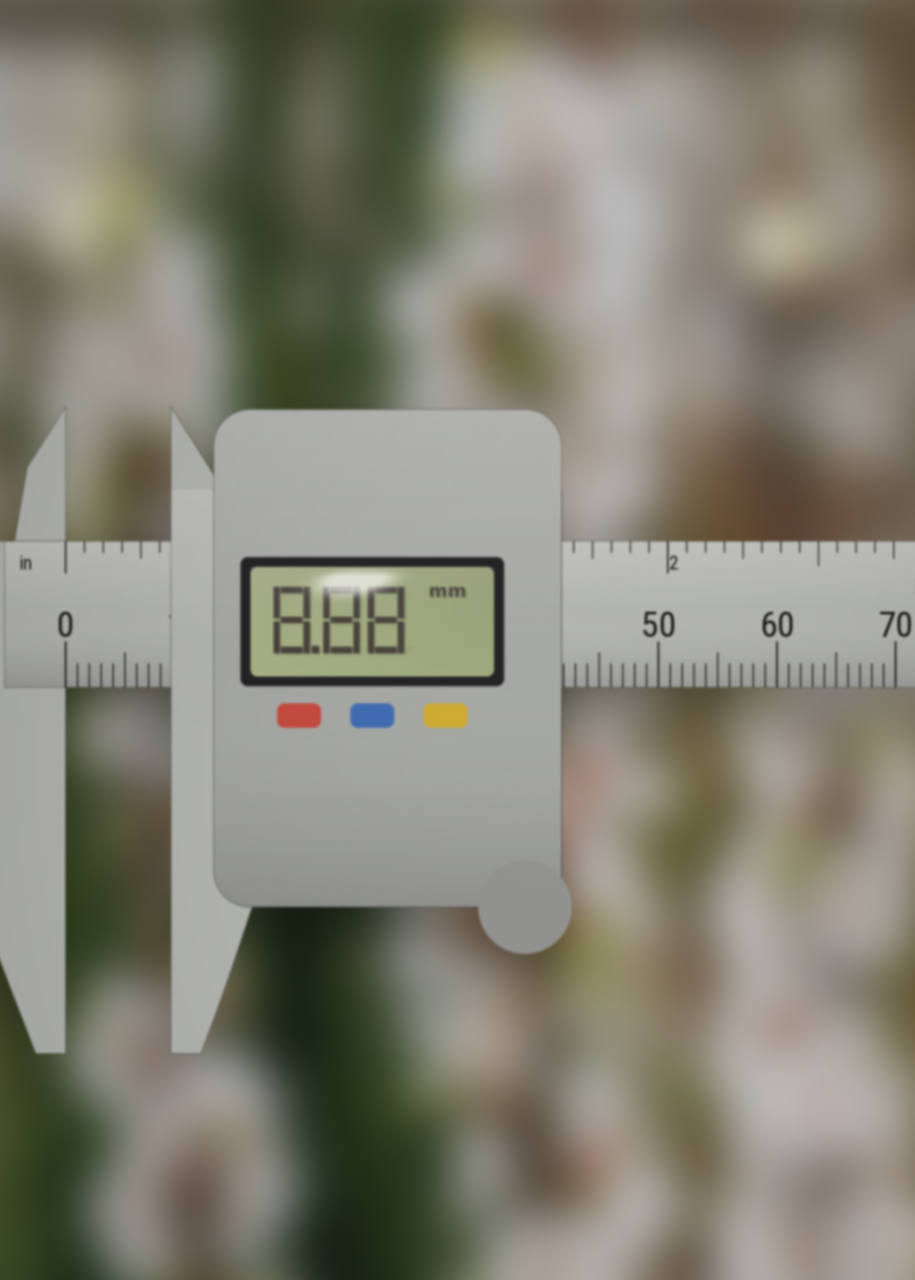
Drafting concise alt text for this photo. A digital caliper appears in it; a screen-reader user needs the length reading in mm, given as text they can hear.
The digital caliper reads 8.88 mm
